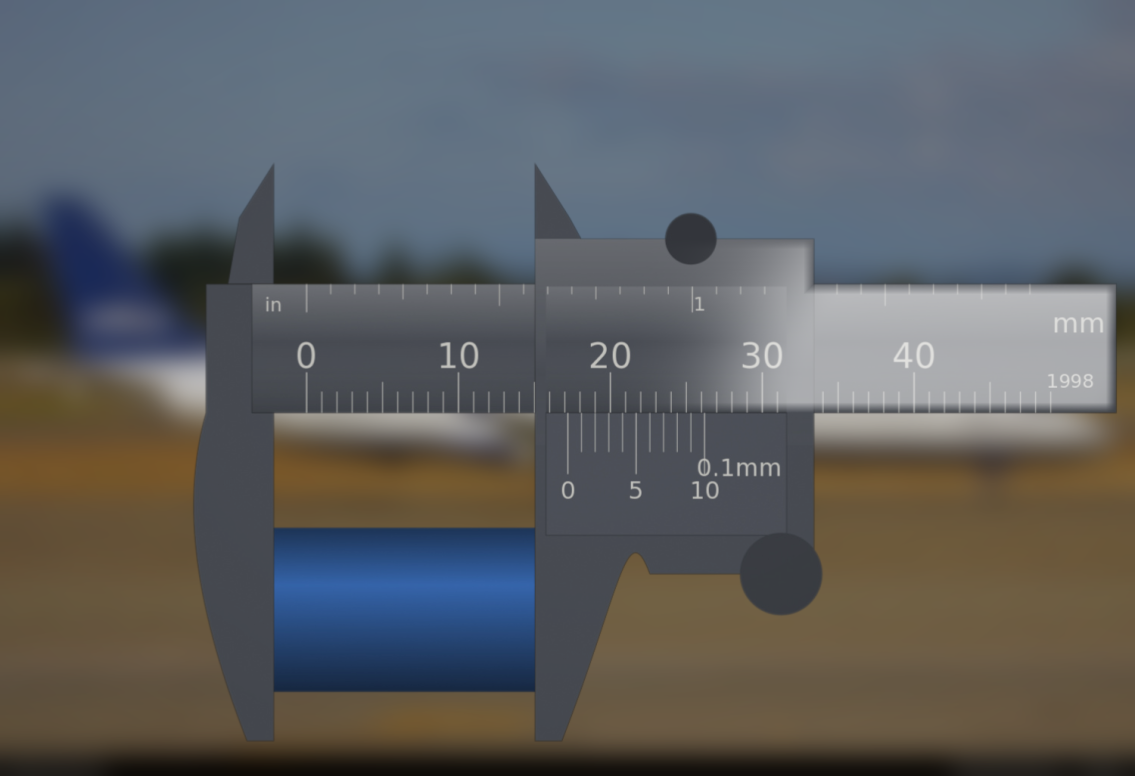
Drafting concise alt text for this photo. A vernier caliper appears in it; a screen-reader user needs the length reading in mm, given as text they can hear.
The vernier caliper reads 17.2 mm
